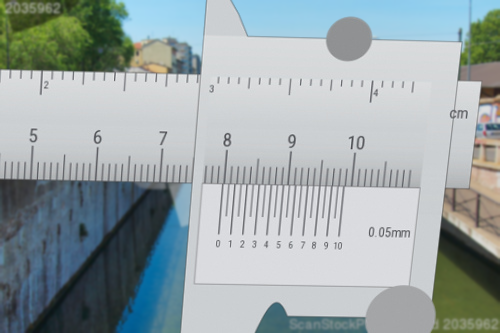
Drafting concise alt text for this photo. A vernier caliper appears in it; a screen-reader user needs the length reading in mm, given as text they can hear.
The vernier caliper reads 79.8 mm
